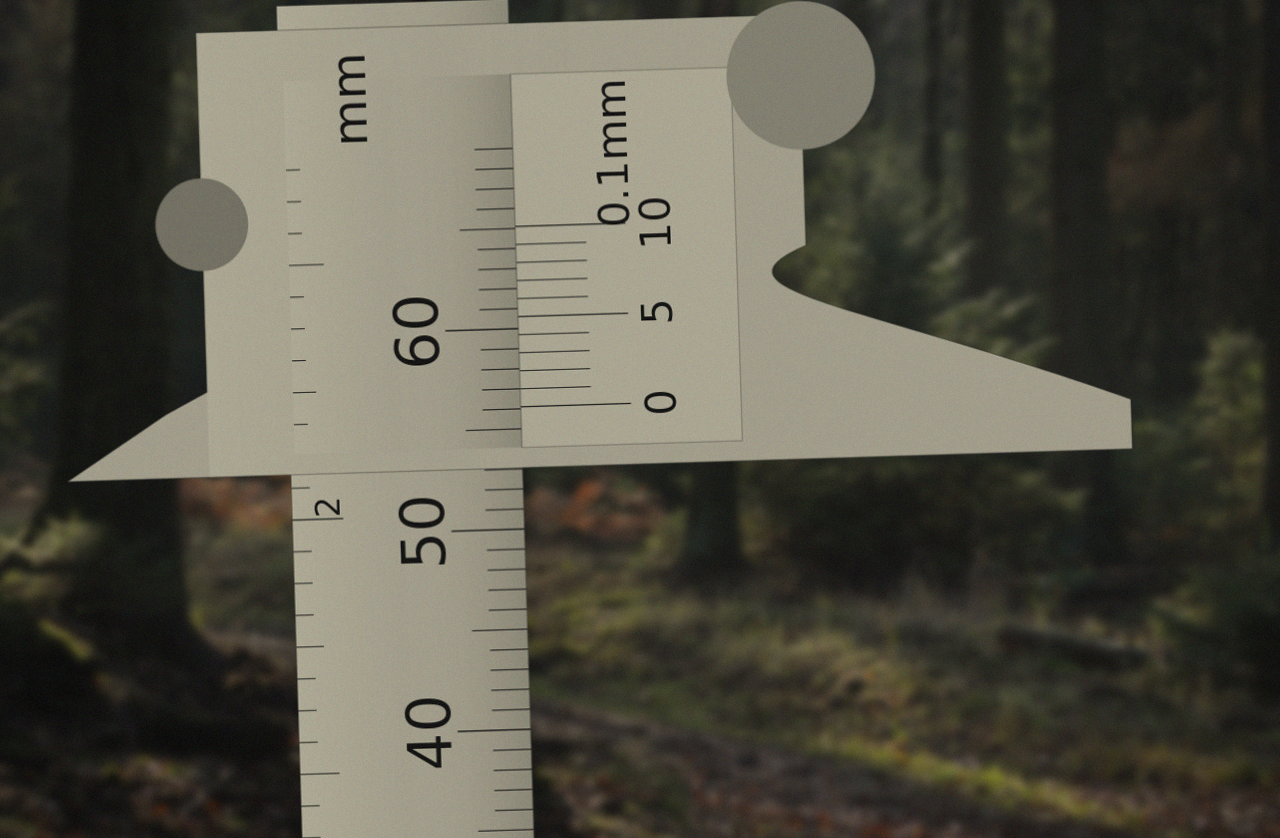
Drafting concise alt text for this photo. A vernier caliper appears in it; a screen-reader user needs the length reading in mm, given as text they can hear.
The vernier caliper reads 56.1 mm
